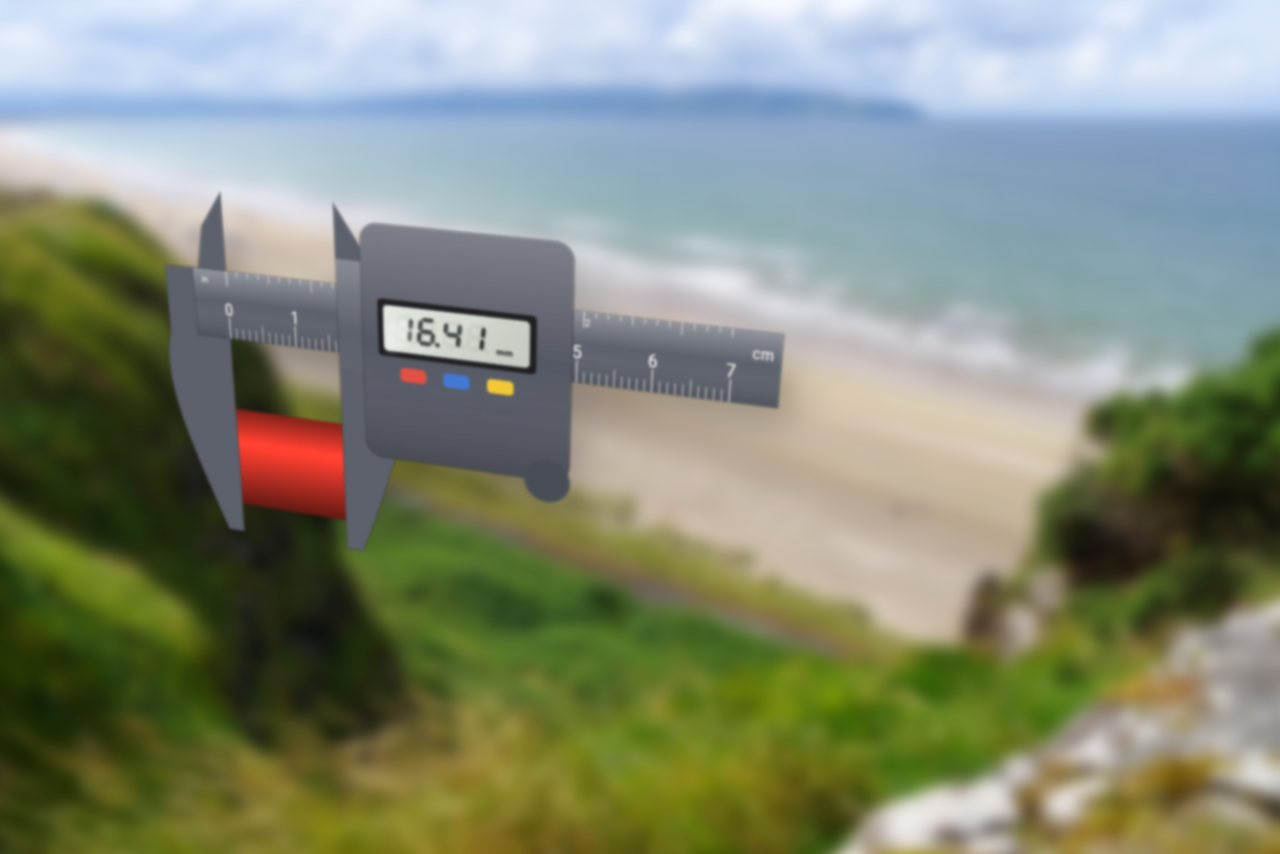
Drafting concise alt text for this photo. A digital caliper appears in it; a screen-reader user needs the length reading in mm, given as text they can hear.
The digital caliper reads 16.41 mm
